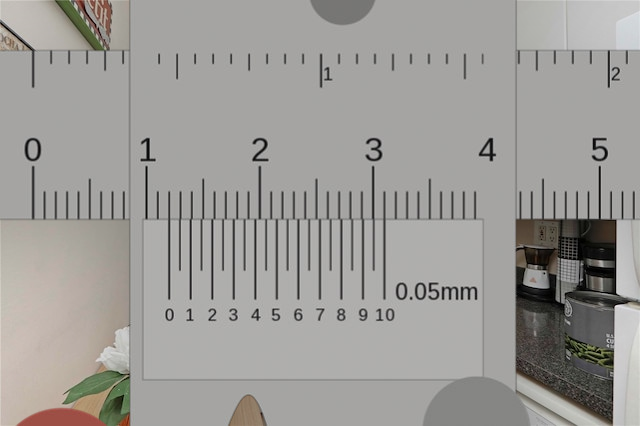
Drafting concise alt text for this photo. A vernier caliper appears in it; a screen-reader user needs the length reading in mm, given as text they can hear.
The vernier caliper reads 12.0 mm
